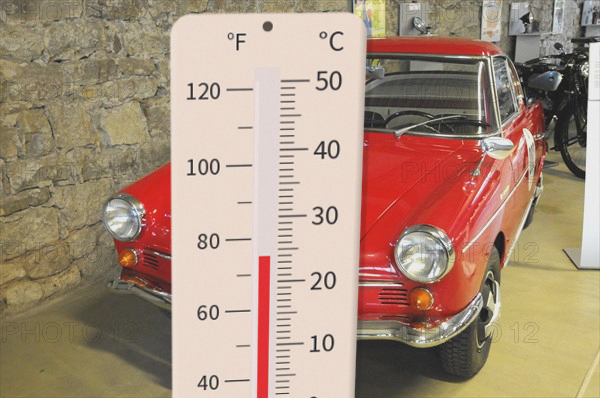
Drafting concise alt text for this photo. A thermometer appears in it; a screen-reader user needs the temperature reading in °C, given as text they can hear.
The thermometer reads 24 °C
